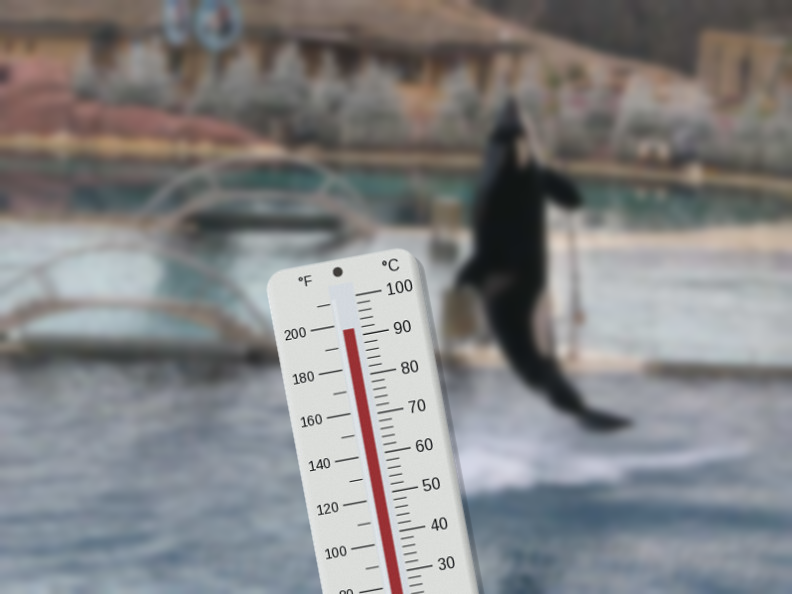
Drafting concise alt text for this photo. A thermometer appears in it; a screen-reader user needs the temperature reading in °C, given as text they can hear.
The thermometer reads 92 °C
